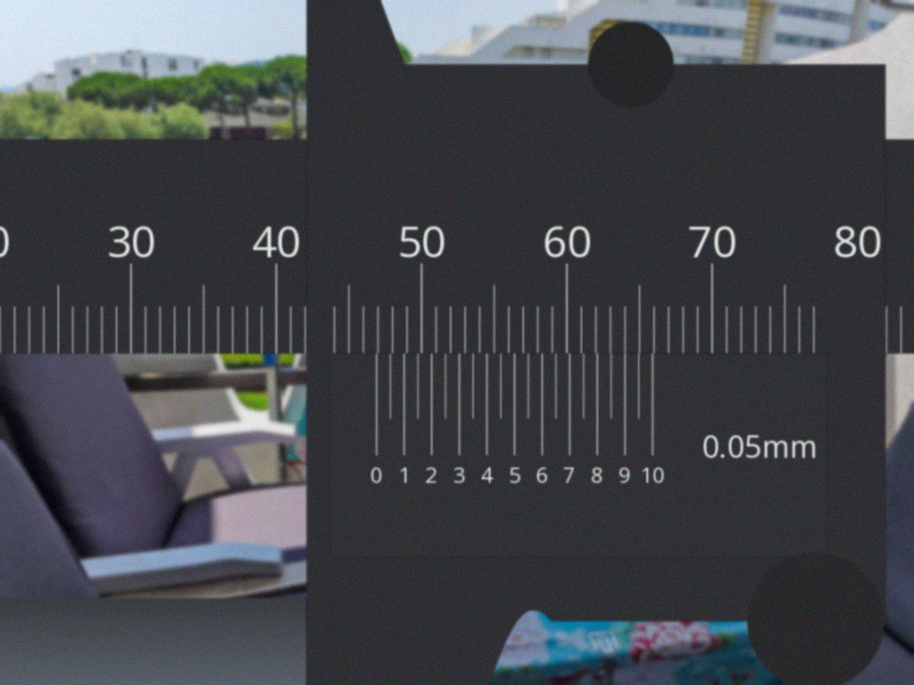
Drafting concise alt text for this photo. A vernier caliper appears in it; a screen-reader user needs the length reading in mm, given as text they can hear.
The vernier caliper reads 46.9 mm
